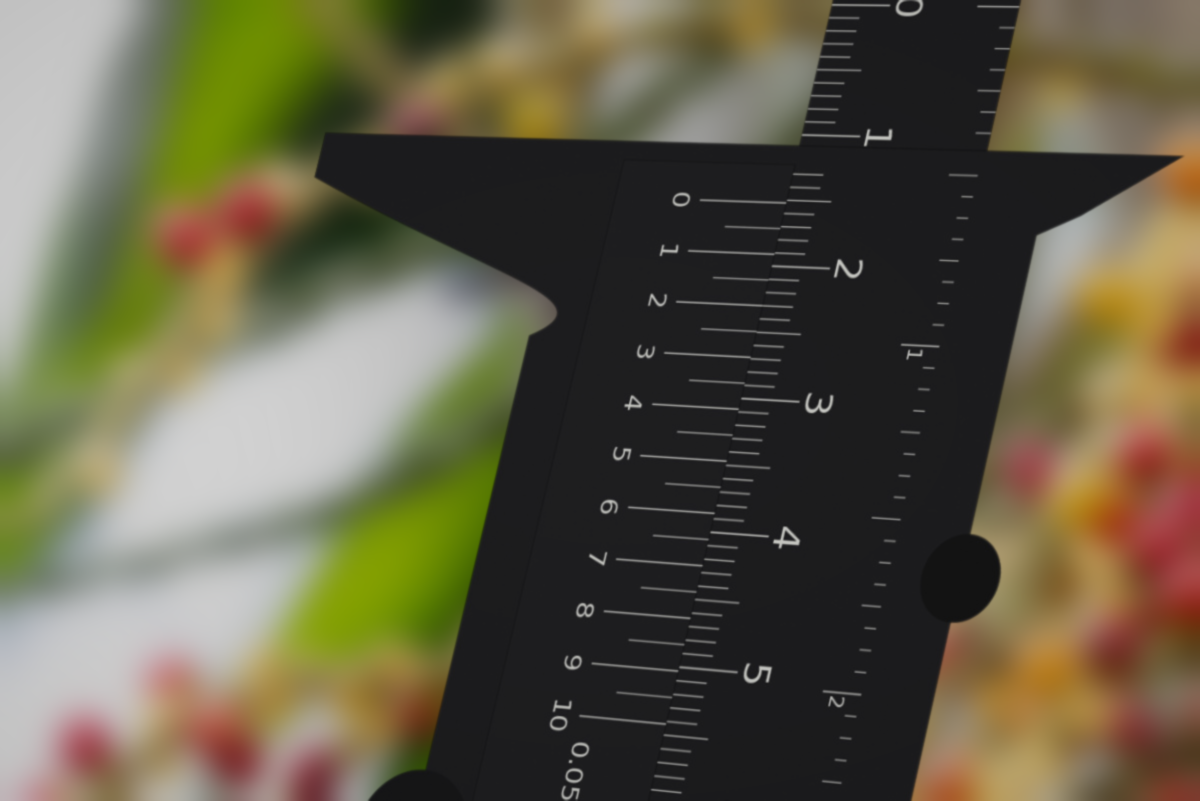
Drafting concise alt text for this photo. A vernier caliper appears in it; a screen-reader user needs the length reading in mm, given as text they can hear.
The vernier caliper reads 15.2 mm
